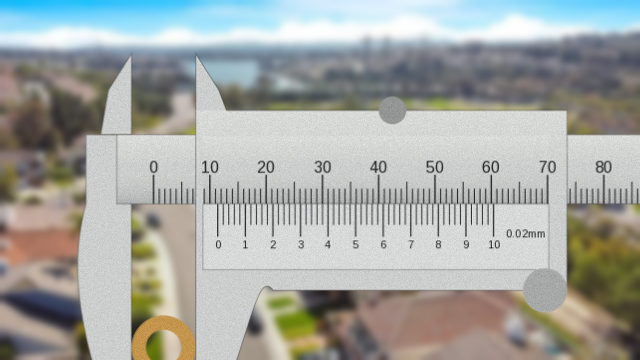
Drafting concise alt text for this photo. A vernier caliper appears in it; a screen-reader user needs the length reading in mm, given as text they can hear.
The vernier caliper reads 11.4 mm
